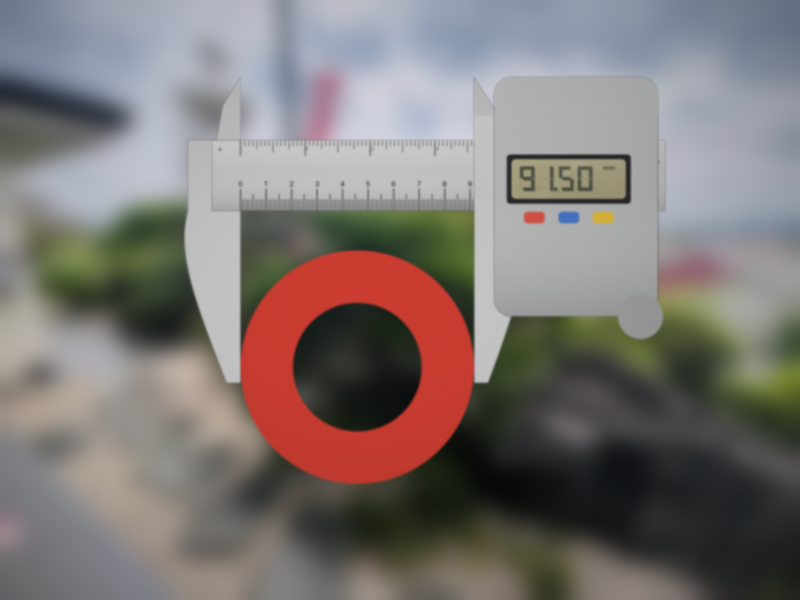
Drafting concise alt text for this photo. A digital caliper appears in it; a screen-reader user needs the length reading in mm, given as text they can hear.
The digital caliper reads 91.50 mm
